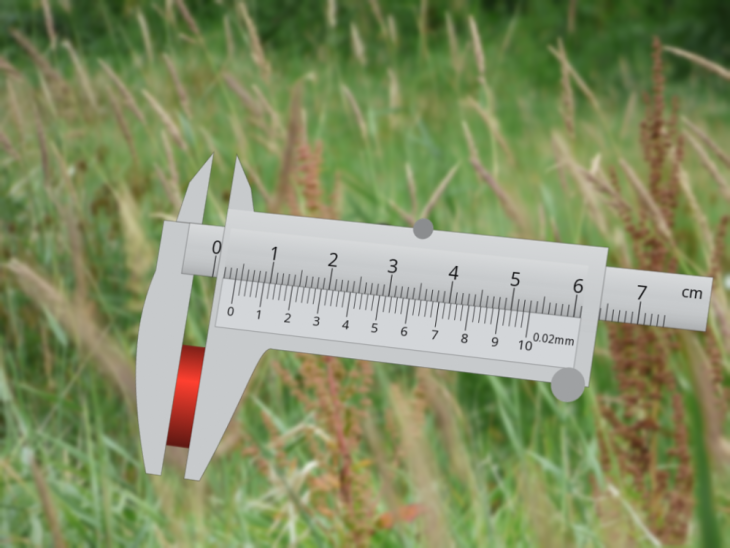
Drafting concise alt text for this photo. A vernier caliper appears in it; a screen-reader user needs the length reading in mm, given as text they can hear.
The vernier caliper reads 4.0 mm
